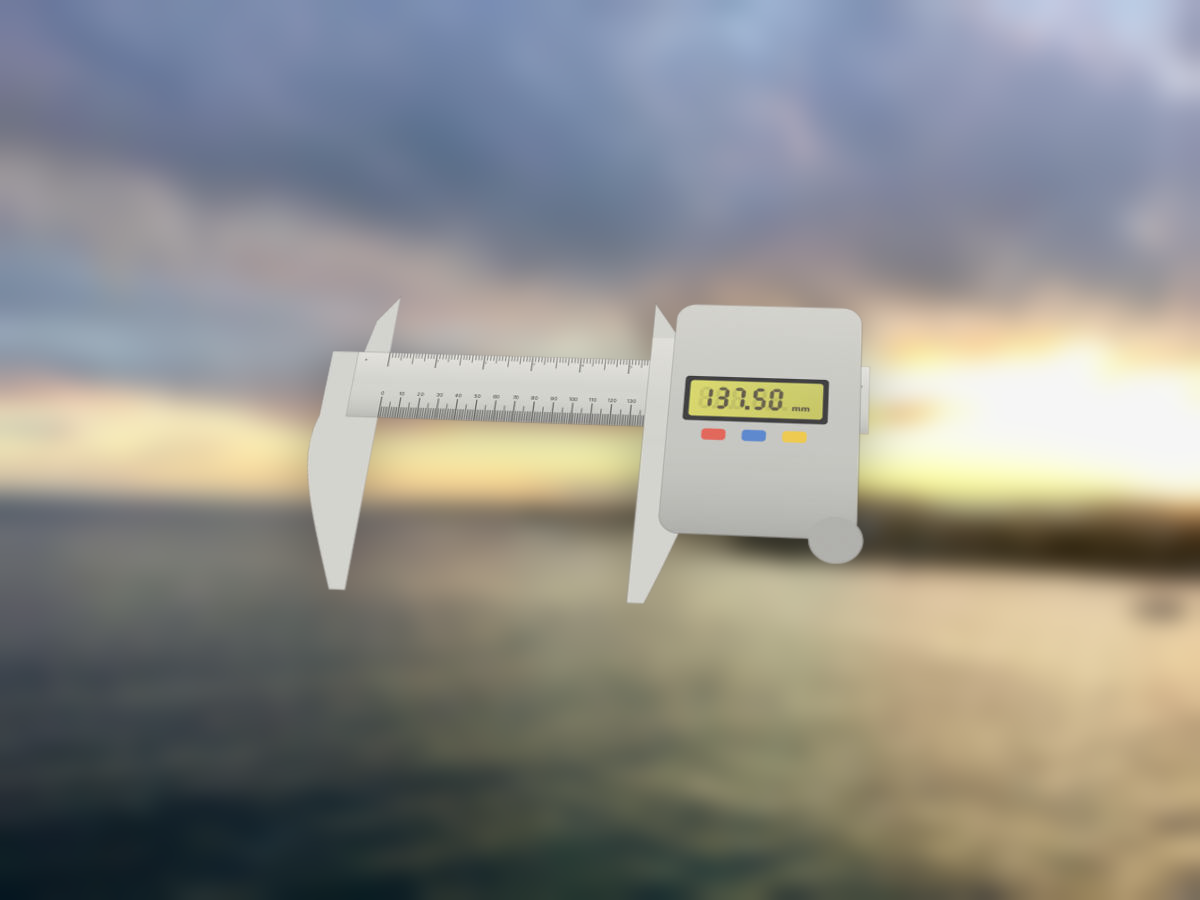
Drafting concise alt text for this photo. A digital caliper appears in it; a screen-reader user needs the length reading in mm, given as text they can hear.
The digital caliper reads 137.50 mm
